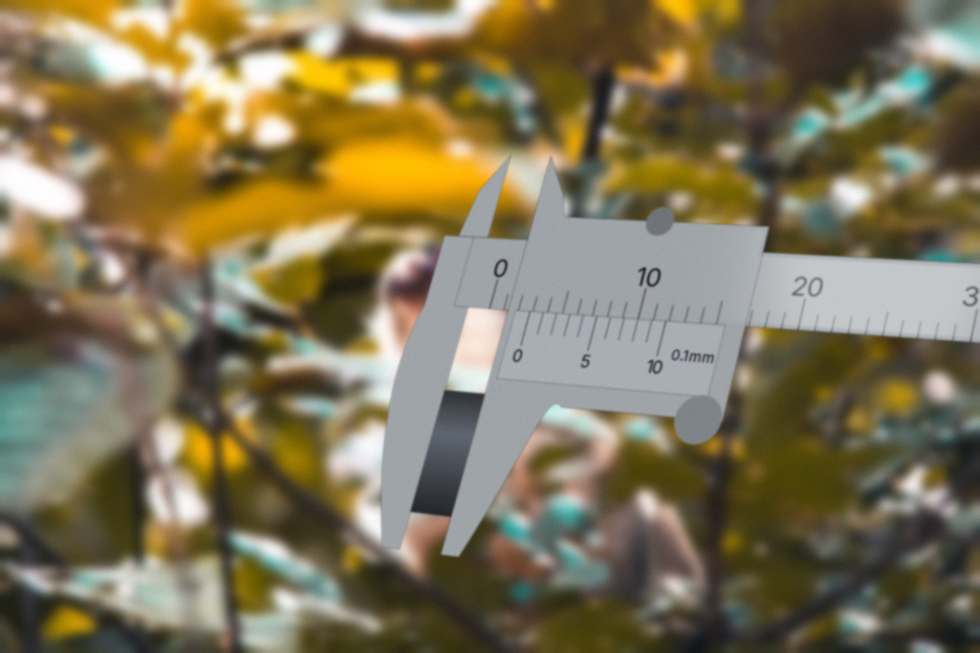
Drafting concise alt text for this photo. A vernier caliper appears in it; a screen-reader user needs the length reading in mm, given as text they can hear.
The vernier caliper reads 2.8 mm
